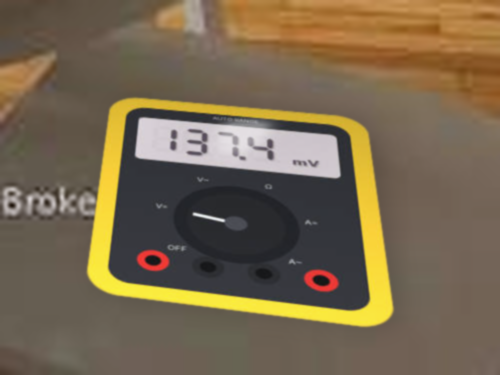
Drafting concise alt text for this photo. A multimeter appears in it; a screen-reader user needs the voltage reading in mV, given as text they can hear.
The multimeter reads 137.4 mV
